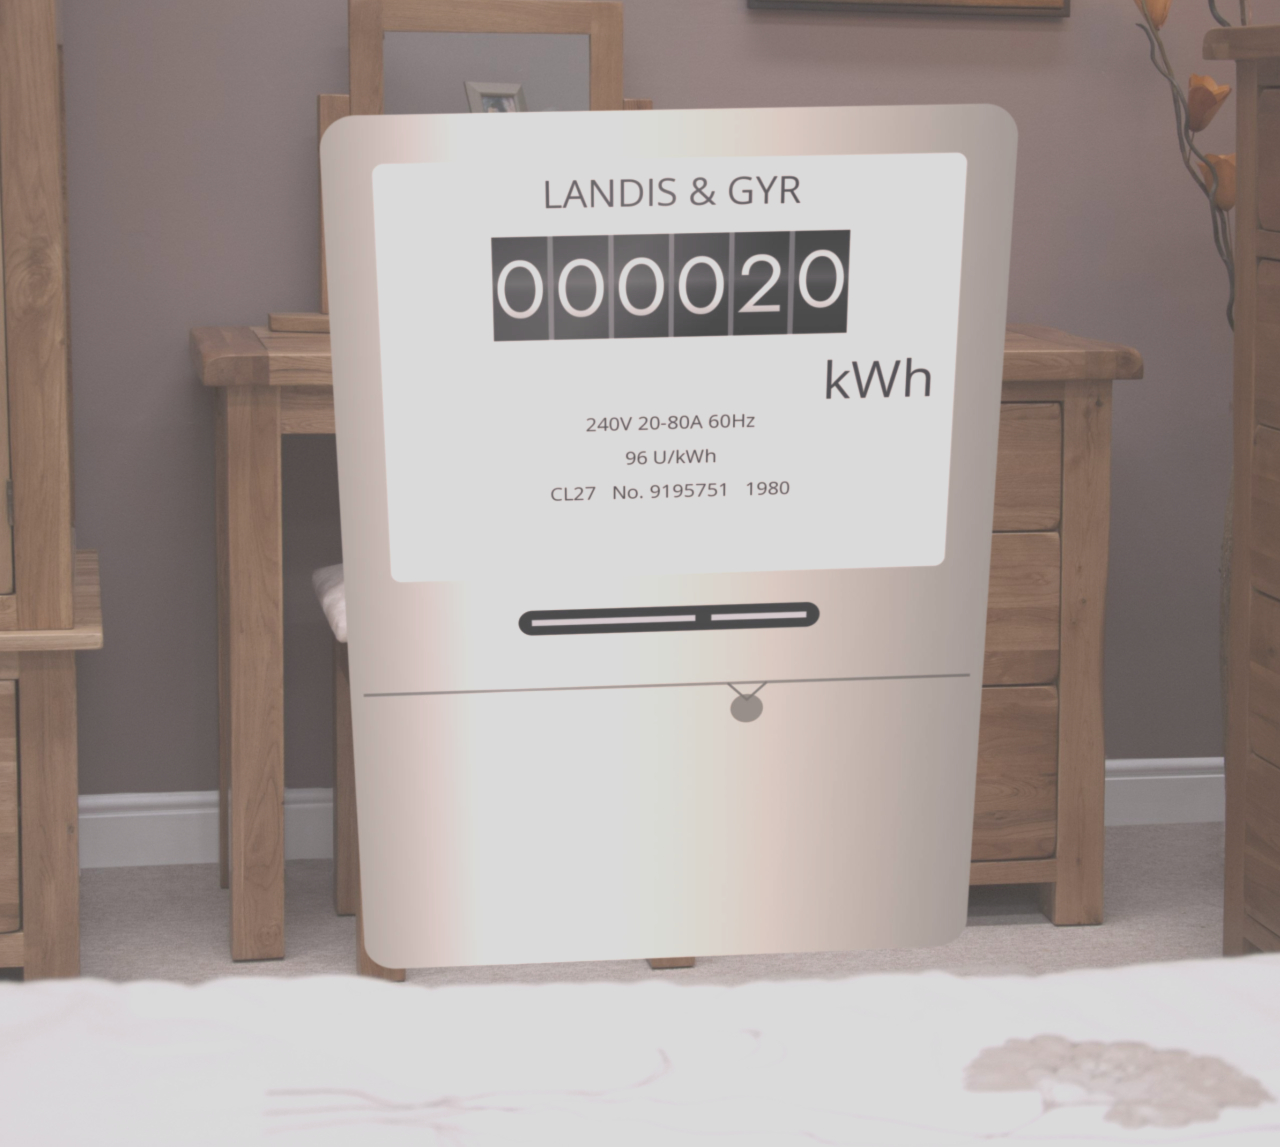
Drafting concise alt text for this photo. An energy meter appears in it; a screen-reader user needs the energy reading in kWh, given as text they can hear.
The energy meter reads 20 kWh
